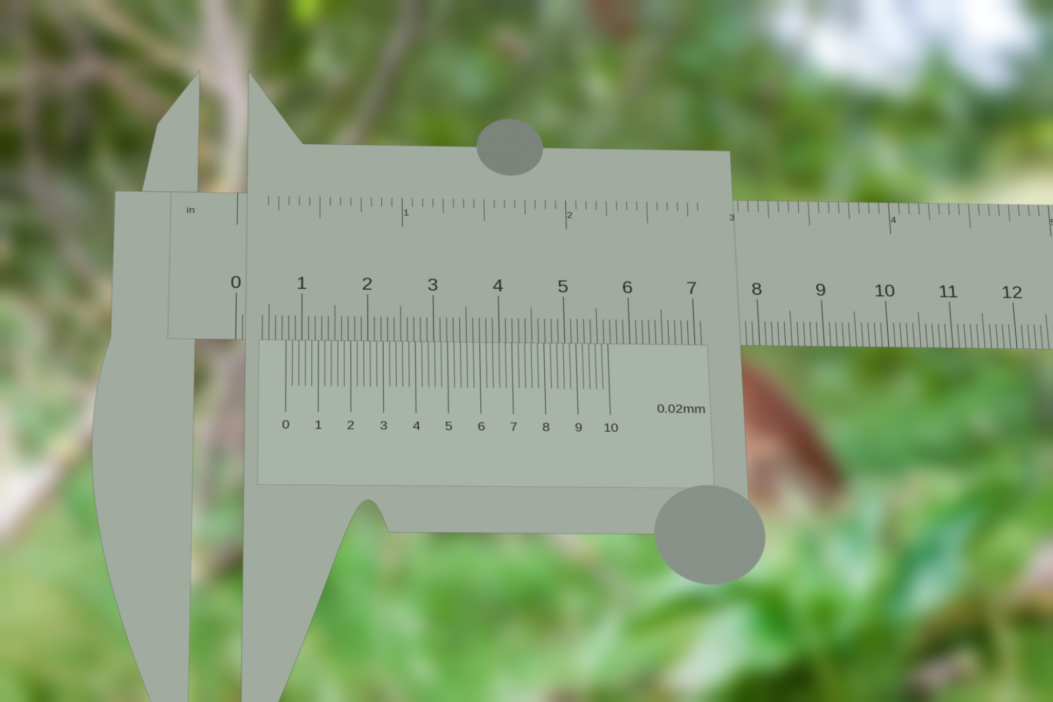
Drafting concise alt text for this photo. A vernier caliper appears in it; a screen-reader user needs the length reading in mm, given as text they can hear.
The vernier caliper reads 7.6 mm
